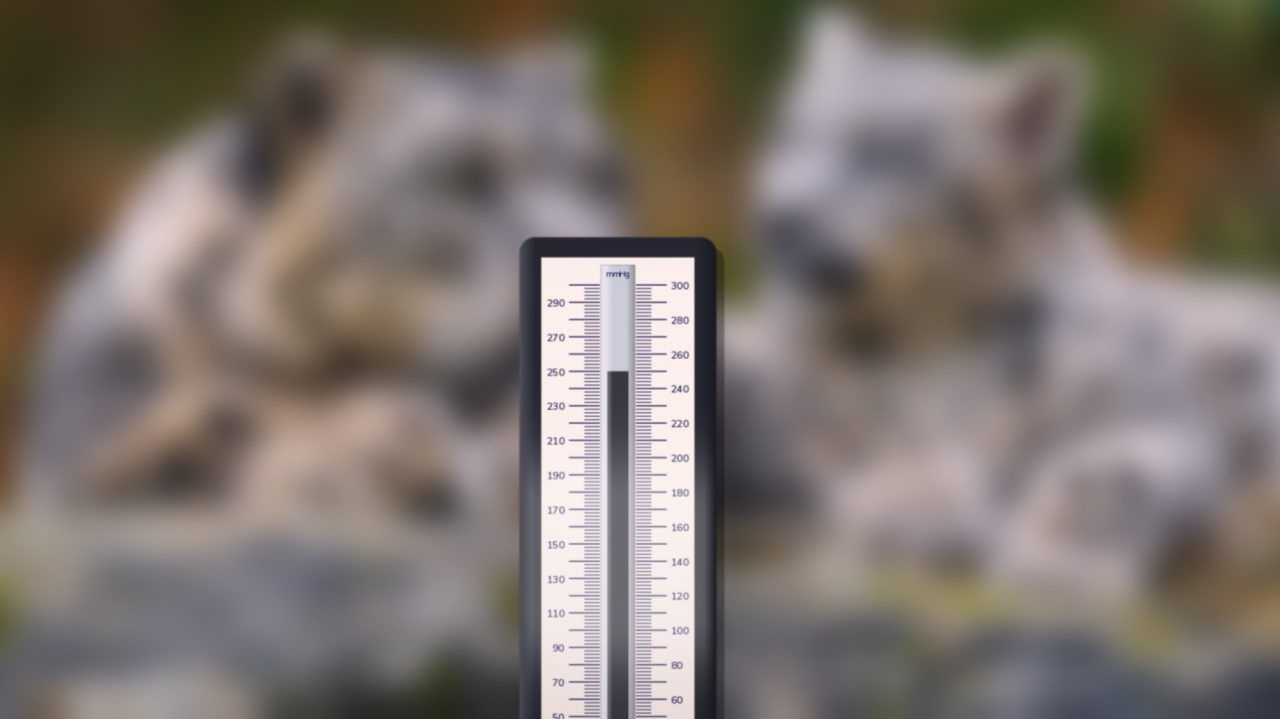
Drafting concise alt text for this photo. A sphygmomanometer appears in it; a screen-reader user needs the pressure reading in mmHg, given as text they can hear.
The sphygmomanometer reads 250 mmHg
